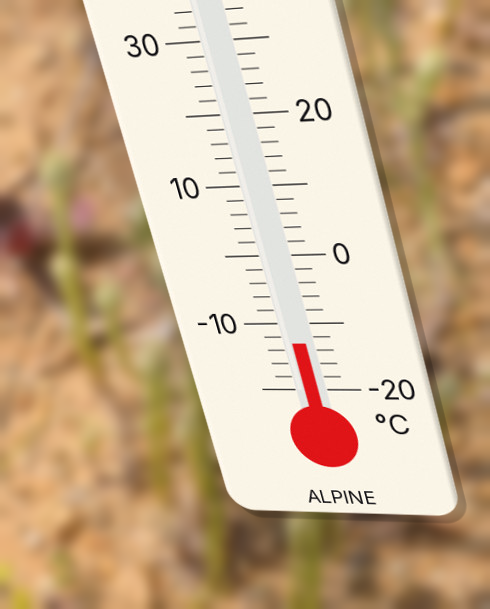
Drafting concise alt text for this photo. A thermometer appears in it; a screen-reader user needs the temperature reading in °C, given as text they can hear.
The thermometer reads -13 °C
